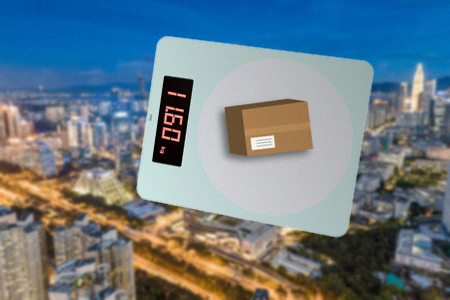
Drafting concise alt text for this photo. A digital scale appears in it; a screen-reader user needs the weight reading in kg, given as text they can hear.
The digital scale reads 11.60 kg
